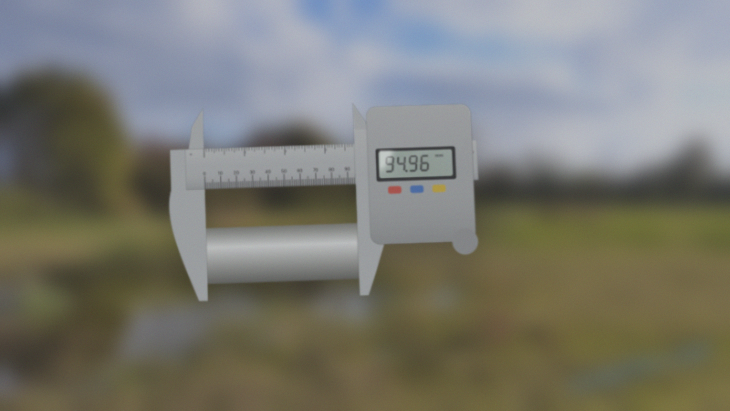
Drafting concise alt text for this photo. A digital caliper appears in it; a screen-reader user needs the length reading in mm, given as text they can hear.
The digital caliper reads 94.96 mm
